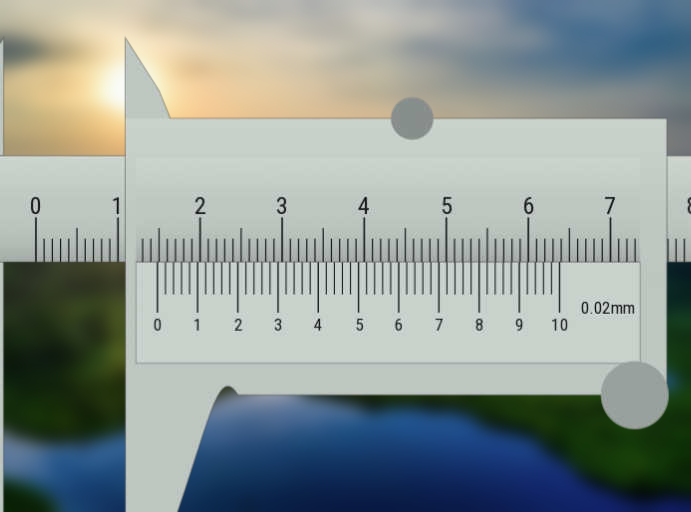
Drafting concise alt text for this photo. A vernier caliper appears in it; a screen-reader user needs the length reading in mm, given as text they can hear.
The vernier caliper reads 14.8 mm
